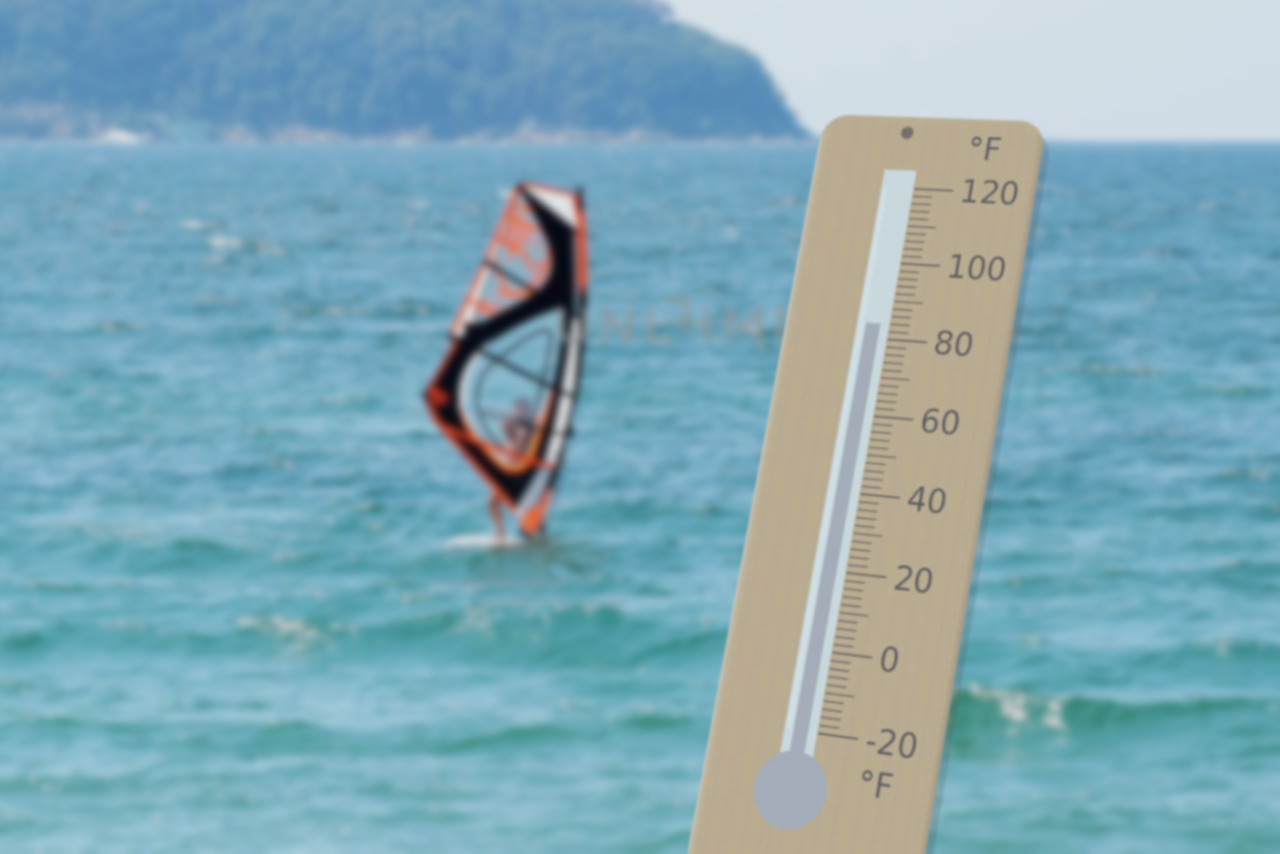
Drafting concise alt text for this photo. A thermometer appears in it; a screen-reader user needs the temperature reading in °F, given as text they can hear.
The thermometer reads 84 °F
